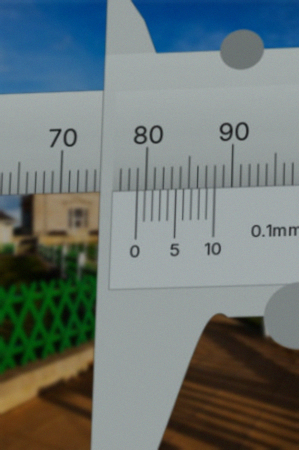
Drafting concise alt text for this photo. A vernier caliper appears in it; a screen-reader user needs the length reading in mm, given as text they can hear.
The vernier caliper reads 79.0 mm
